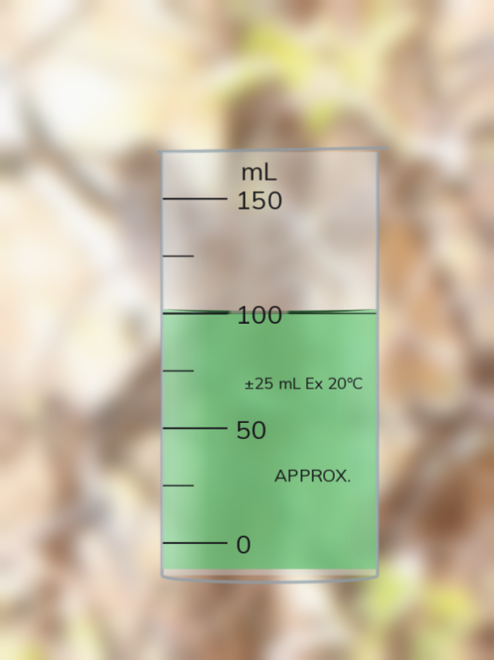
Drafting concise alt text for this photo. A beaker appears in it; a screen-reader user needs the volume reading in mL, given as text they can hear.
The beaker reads 100 mL
